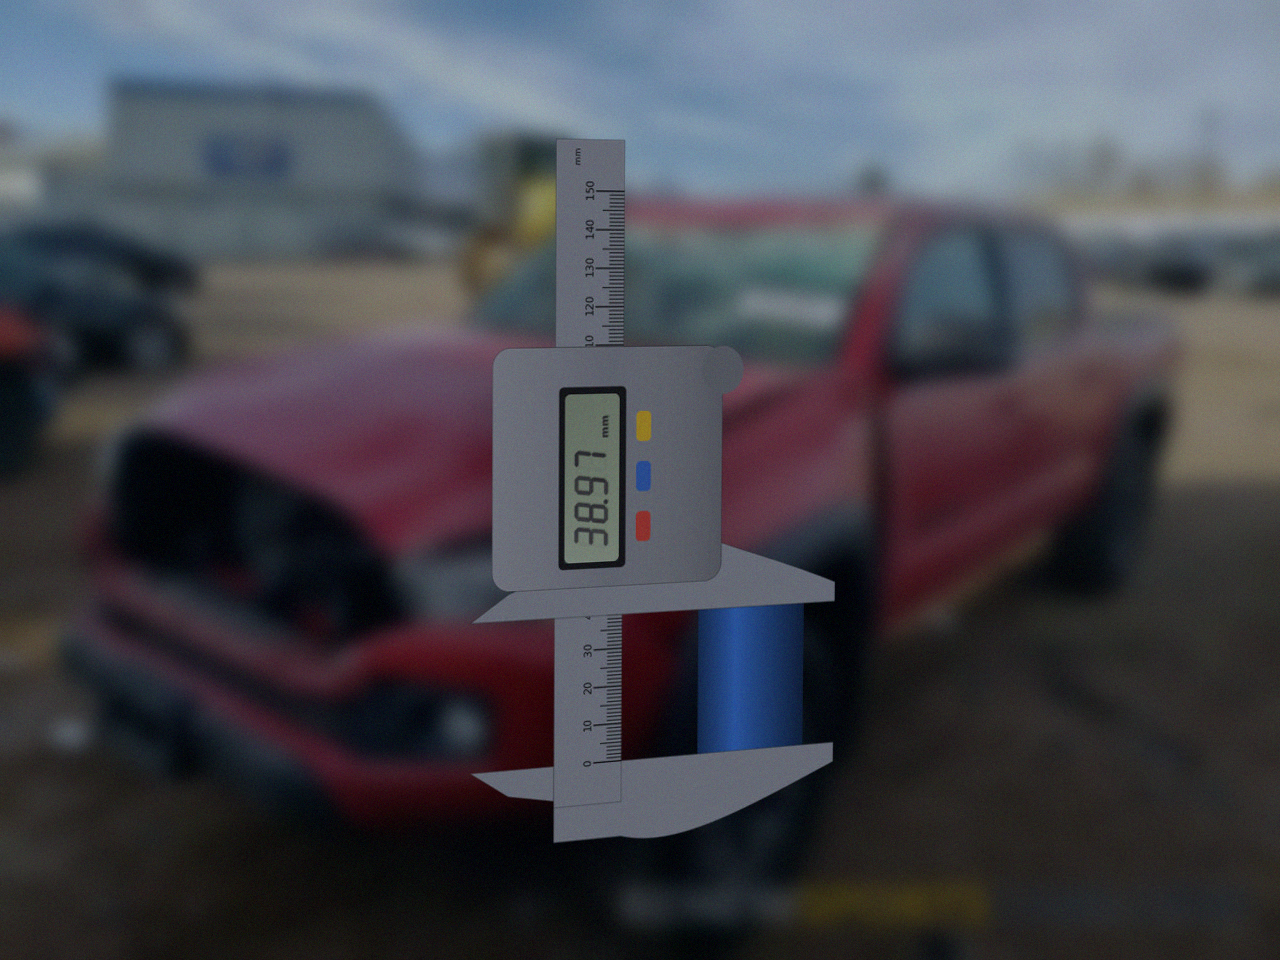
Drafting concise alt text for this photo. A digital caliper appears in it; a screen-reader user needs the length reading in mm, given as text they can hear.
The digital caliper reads 38.97 mm
